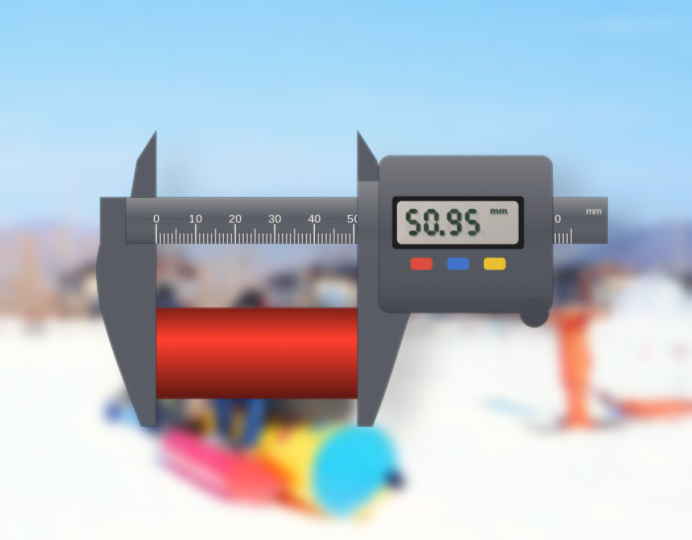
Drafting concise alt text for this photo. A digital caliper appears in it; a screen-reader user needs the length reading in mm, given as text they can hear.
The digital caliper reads 50.95 mm
